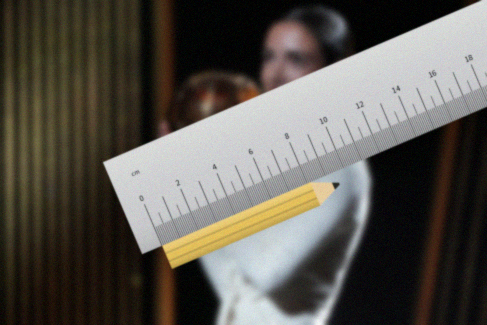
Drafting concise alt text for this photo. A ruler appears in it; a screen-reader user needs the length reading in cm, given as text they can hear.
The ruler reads 9.5 cm
